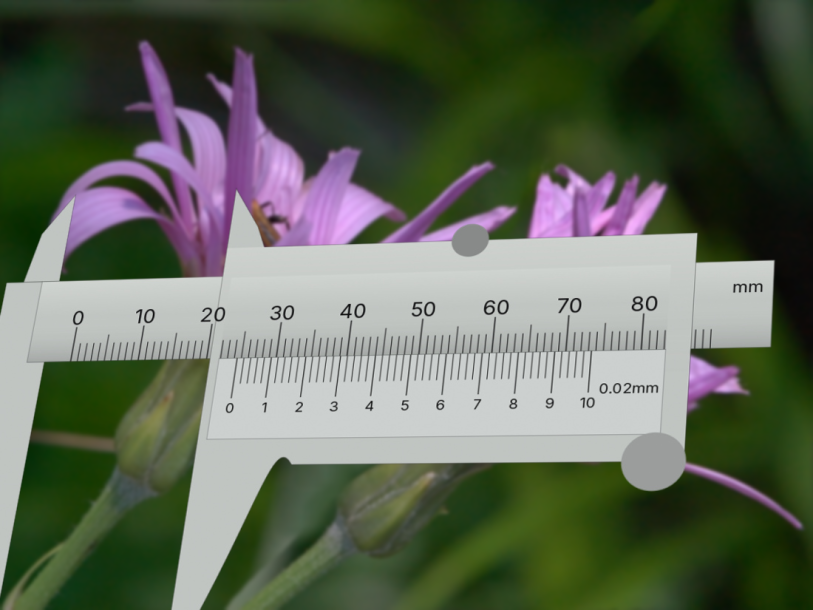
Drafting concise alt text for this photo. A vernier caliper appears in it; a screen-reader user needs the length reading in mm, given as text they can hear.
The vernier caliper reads 24.4 mm
